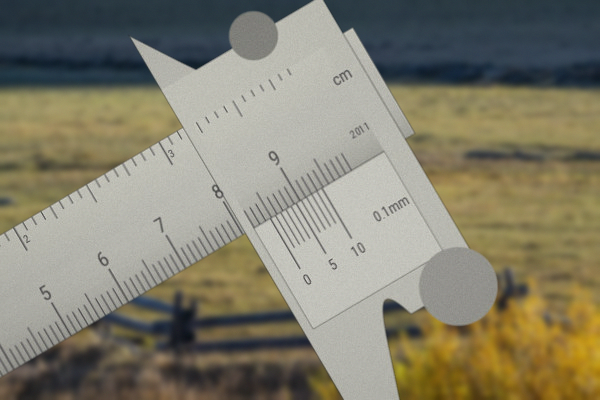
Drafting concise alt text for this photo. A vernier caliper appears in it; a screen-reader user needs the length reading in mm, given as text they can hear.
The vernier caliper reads 84.8 mm
